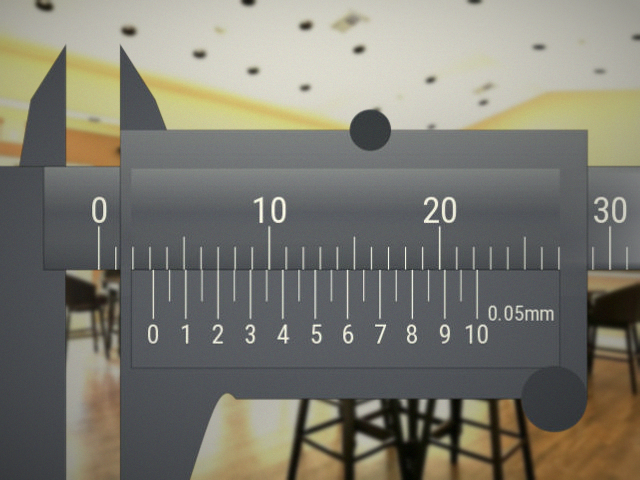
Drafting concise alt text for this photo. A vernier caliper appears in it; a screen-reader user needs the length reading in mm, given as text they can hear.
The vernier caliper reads 3.2 mm
